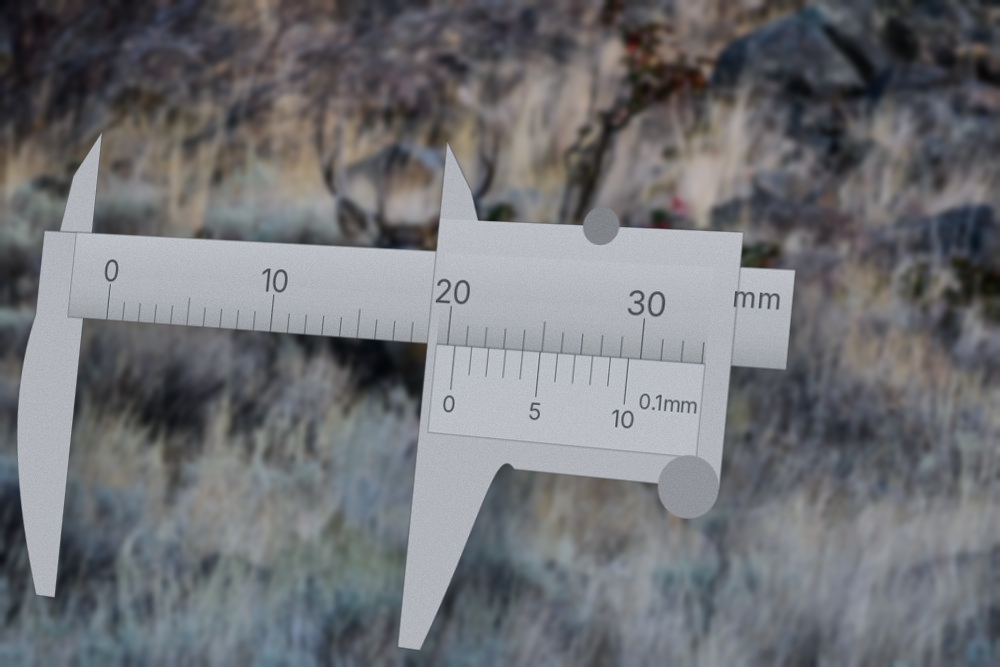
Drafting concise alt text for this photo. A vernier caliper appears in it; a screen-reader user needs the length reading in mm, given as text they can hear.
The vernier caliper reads 20.4 mm
